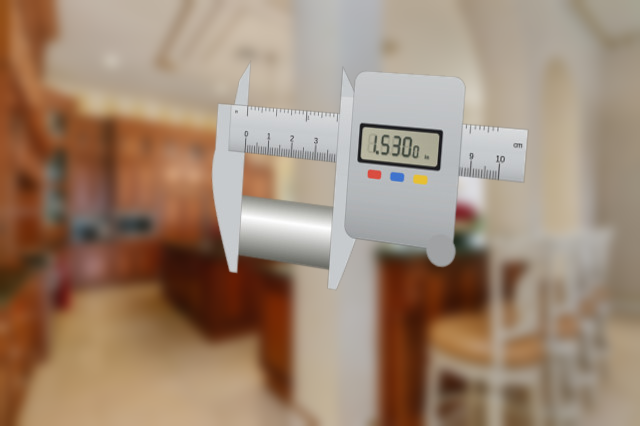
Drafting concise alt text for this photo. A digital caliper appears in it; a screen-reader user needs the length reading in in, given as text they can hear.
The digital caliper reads 1.5300 in
